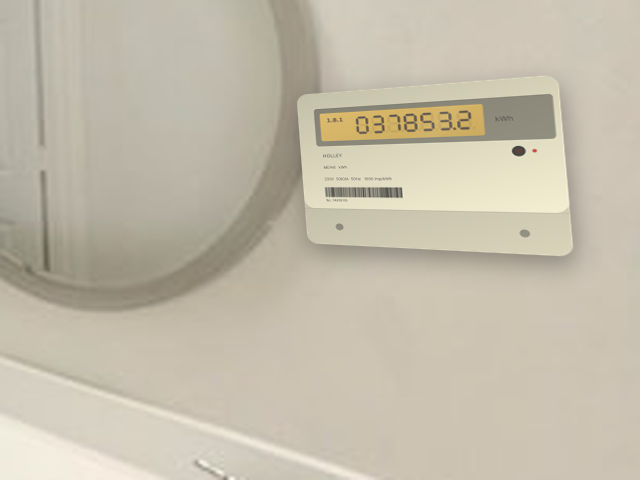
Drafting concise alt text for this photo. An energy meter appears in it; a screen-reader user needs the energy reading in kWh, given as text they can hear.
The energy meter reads 37853.2 kWh
